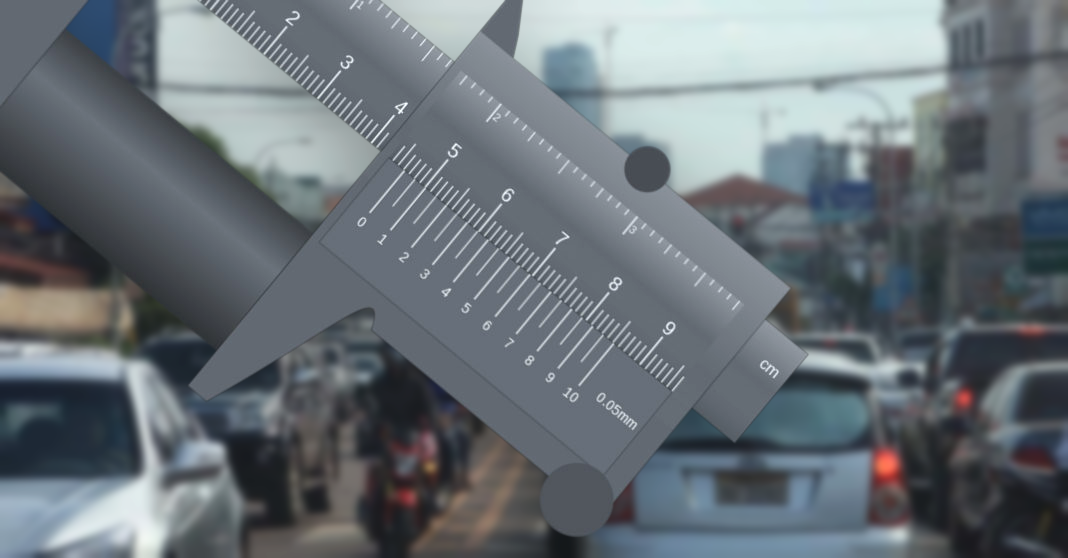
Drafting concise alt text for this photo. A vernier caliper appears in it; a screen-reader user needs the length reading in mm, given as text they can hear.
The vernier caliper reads 46.2 mm
